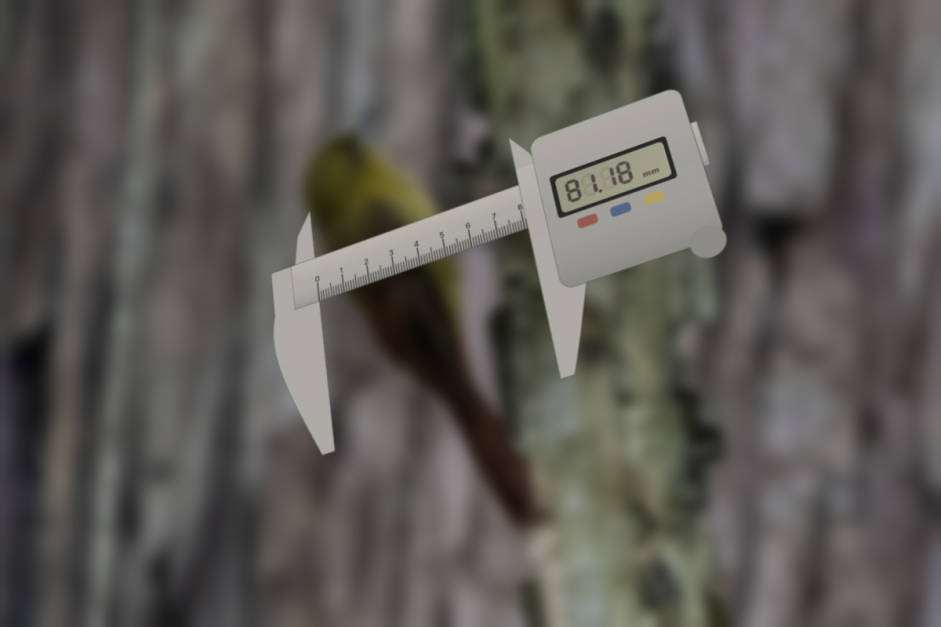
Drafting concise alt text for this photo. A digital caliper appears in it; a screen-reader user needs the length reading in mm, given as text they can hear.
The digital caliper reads 81.18 mm
